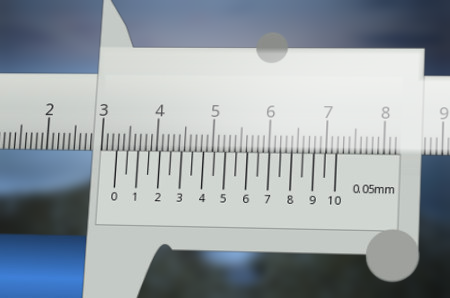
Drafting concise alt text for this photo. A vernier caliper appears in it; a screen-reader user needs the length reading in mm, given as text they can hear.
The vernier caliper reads 32.8 mm
